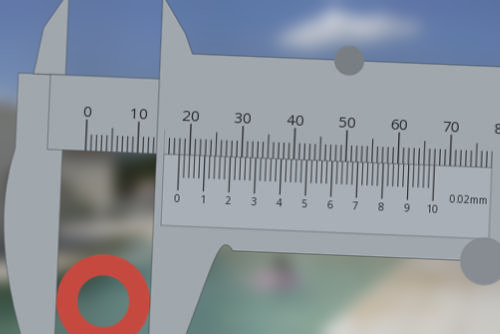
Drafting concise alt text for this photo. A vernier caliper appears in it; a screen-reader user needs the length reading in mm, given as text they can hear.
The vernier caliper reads 18.0 mm
